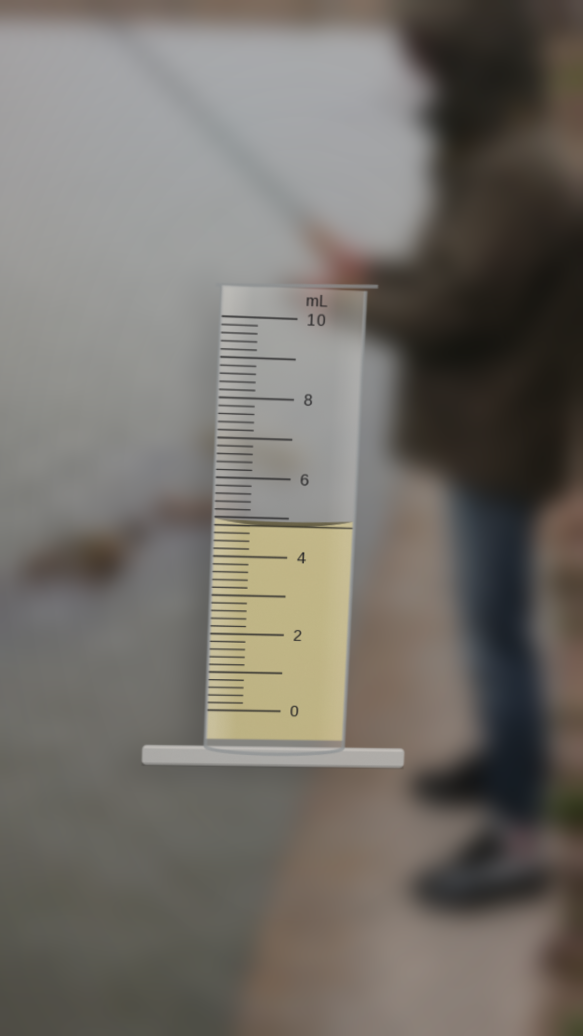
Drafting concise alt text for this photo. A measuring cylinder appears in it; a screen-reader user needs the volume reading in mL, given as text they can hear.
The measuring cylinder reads 4.8 mL
